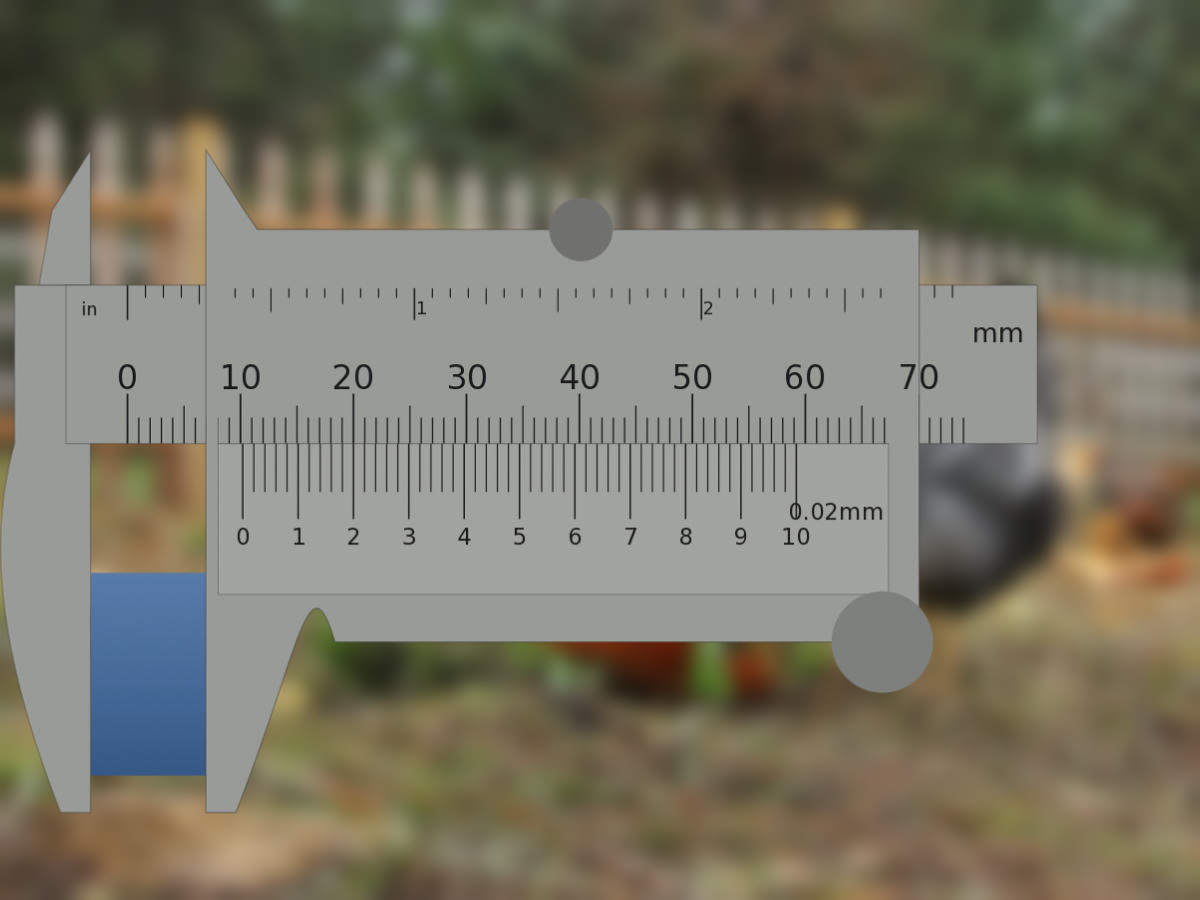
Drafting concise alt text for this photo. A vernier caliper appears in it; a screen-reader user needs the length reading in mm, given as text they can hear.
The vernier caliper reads 10.2 mm
